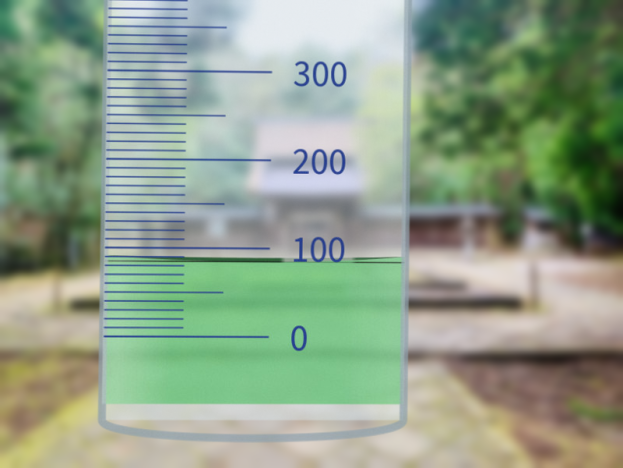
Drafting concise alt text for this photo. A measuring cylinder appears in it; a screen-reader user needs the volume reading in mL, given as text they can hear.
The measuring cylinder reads 85 mL
